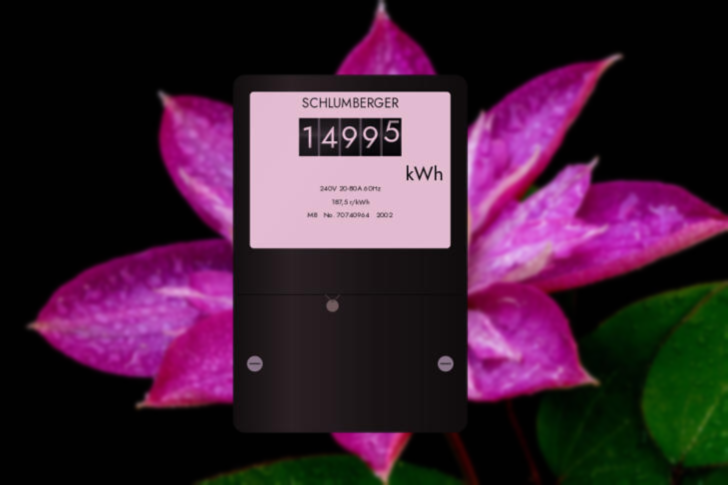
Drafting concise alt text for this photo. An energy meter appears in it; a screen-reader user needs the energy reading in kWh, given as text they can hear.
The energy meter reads 14995 kWh
